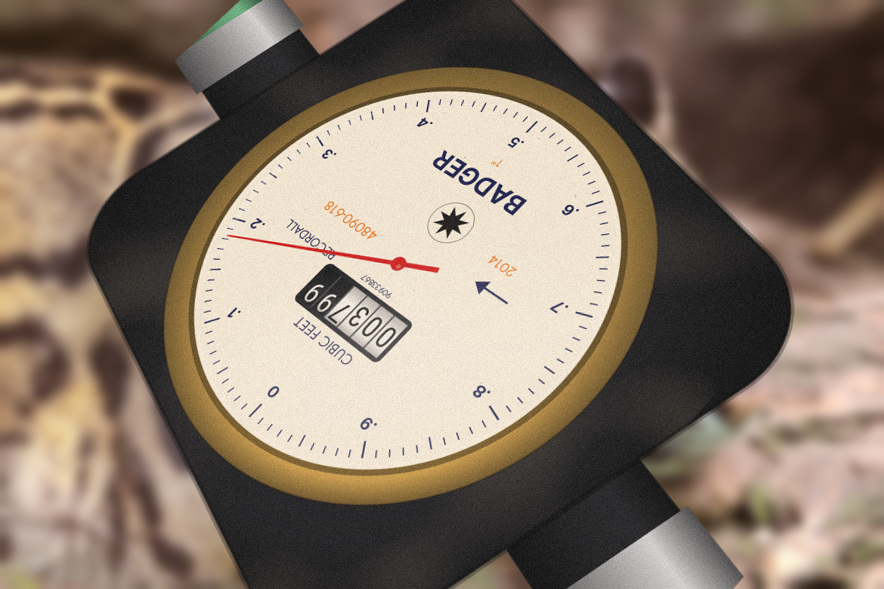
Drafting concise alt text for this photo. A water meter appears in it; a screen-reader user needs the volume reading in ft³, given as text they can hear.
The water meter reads 3799.18 ft³
